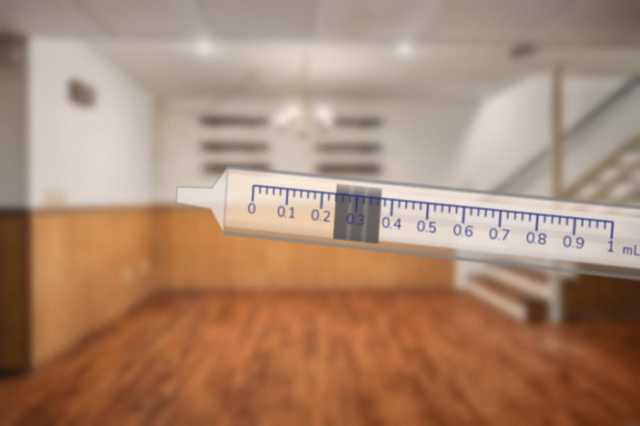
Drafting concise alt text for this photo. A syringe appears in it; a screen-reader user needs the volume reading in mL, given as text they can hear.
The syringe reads 0.24 mL
